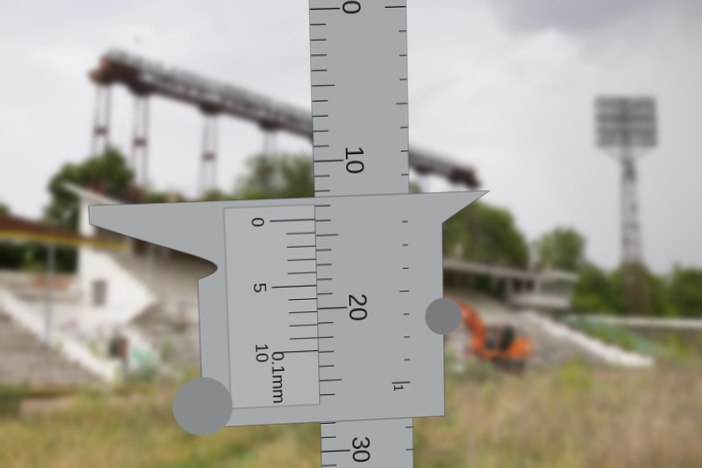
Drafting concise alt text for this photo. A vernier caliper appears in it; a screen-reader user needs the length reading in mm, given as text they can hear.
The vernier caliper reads 13.9 mm
